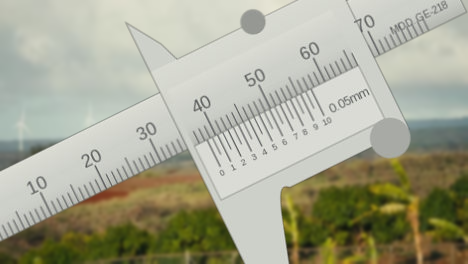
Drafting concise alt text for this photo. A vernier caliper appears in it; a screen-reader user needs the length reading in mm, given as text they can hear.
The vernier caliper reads 38.4 mm
